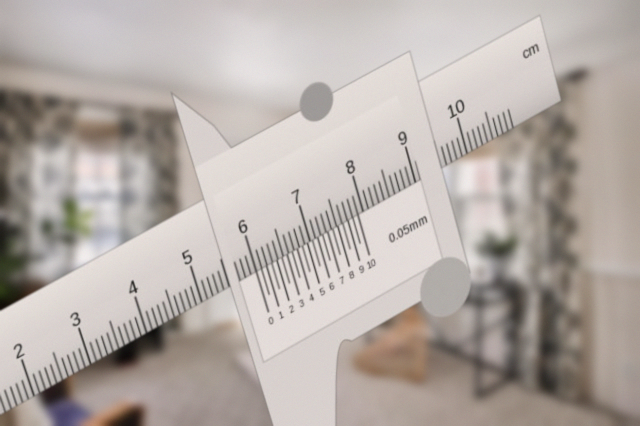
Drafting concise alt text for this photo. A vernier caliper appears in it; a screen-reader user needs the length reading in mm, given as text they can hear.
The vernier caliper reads 60.0 mm
